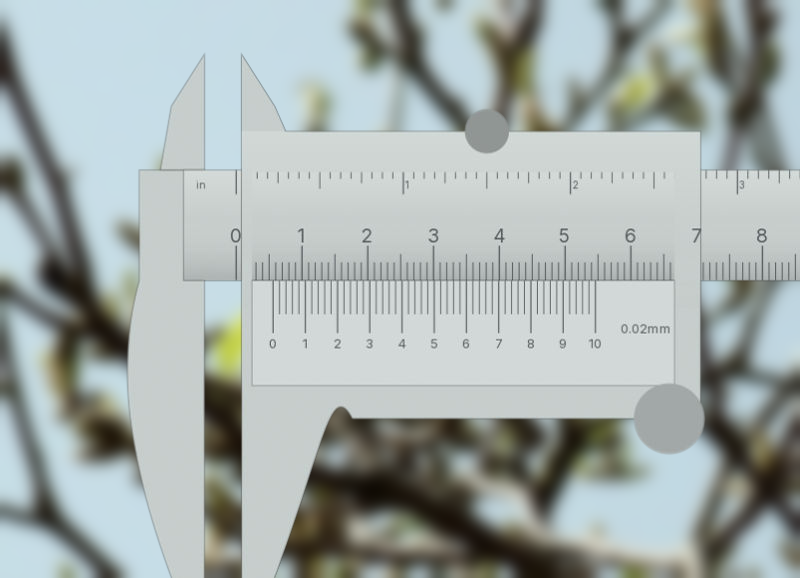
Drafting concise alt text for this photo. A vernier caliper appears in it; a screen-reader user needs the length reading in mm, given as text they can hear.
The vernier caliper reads 5.6 mm
